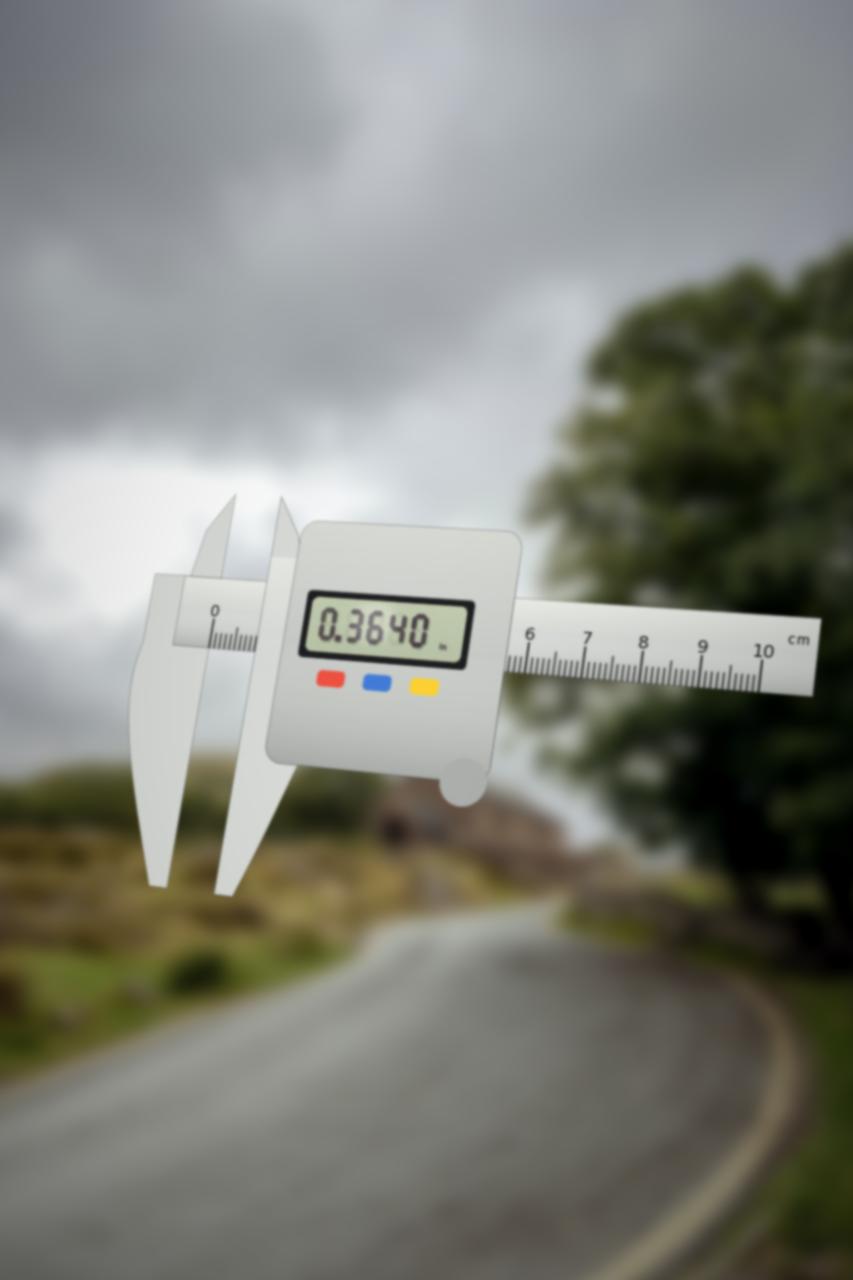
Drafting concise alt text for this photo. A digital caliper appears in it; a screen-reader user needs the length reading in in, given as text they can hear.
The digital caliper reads 0.3640 in
